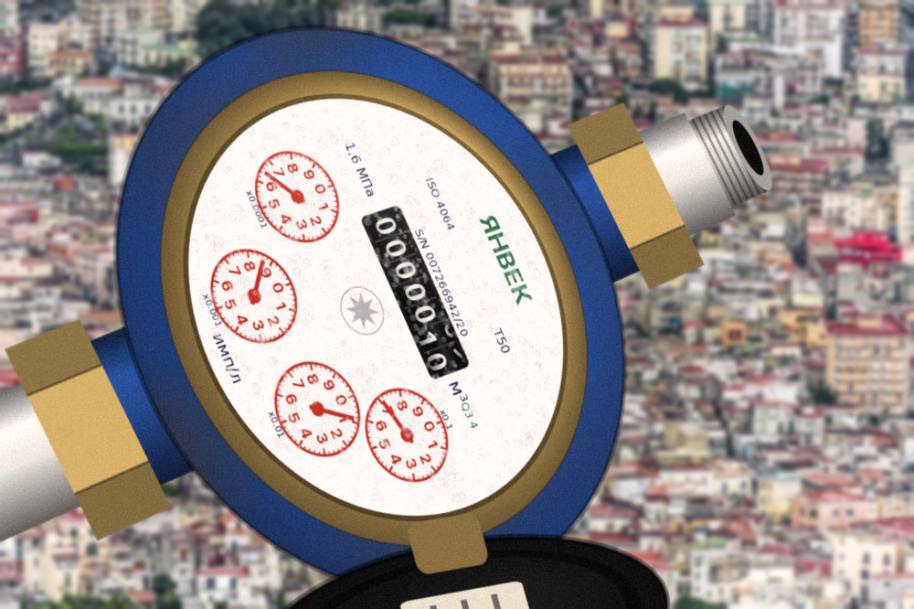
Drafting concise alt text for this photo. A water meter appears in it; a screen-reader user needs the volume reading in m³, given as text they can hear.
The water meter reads 9.7086 m³
